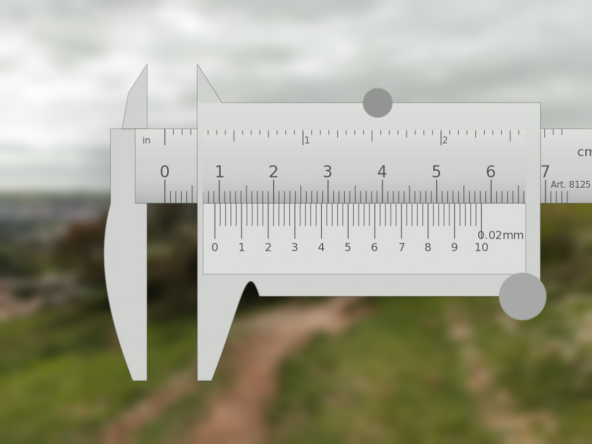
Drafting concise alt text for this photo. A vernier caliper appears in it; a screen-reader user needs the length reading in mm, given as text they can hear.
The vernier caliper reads 9.2 mm
